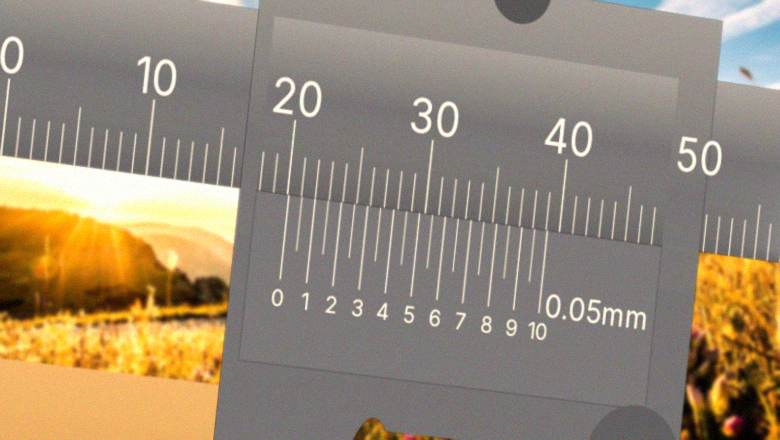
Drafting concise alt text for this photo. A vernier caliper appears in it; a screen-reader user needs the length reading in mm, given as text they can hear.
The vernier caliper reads 20.1 mm
